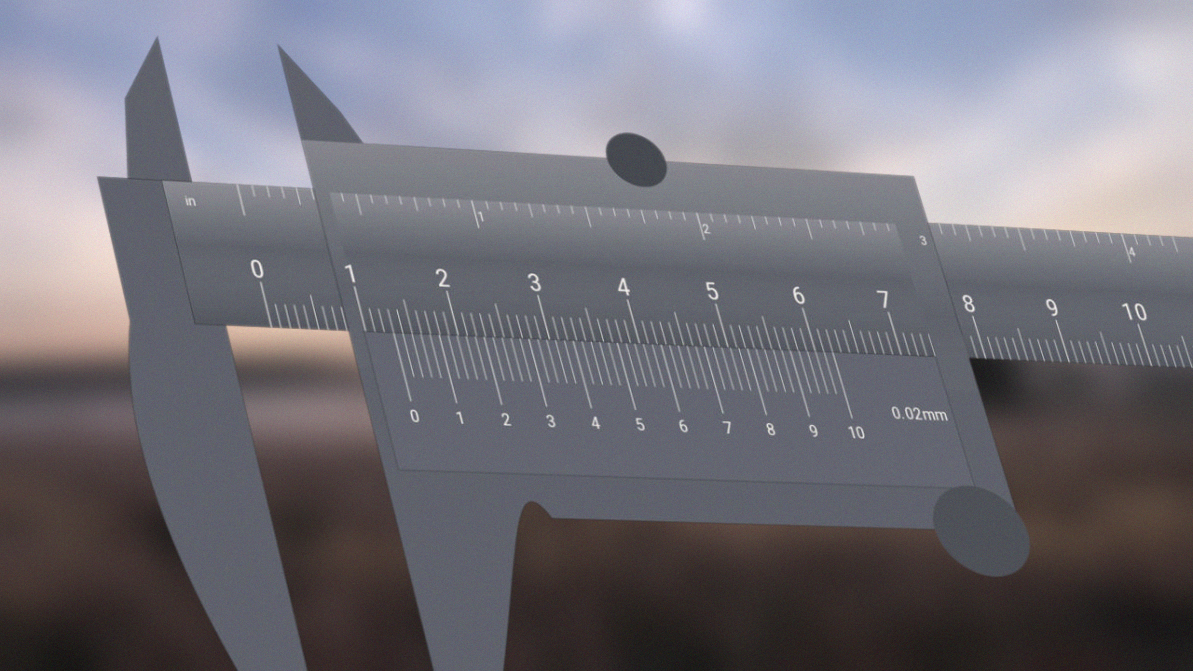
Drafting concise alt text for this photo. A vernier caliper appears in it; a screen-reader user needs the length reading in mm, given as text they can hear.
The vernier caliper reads 13.0 mm
